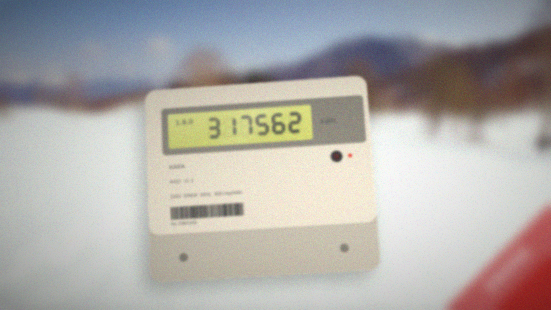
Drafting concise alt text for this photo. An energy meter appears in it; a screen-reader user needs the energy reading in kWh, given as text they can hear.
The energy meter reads 317562 kWh
